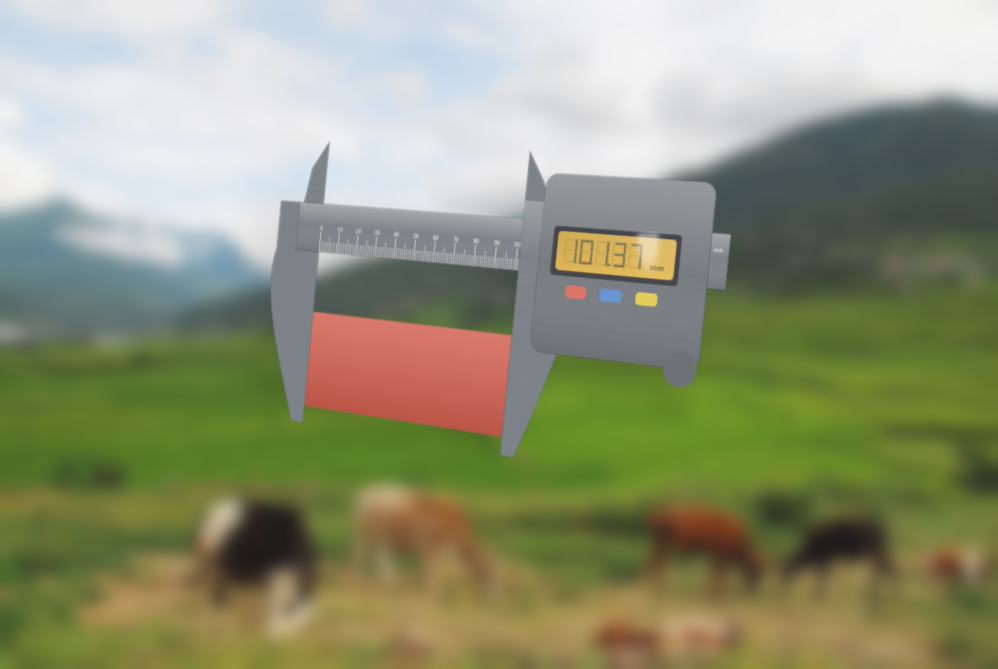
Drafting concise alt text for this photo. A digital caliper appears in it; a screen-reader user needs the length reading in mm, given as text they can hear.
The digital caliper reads 101.37 mm
